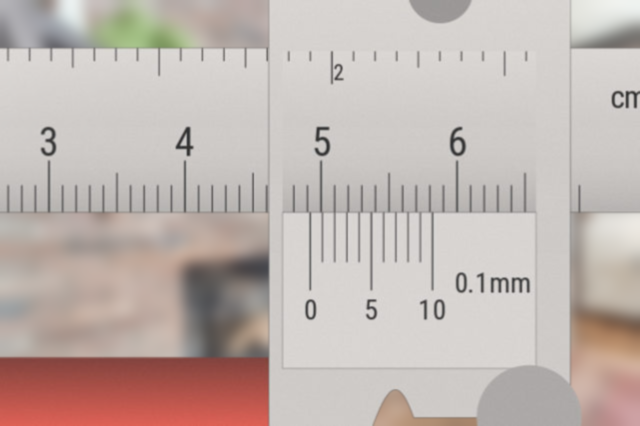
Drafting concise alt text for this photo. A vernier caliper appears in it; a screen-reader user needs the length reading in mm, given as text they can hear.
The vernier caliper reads 49.2 mm
